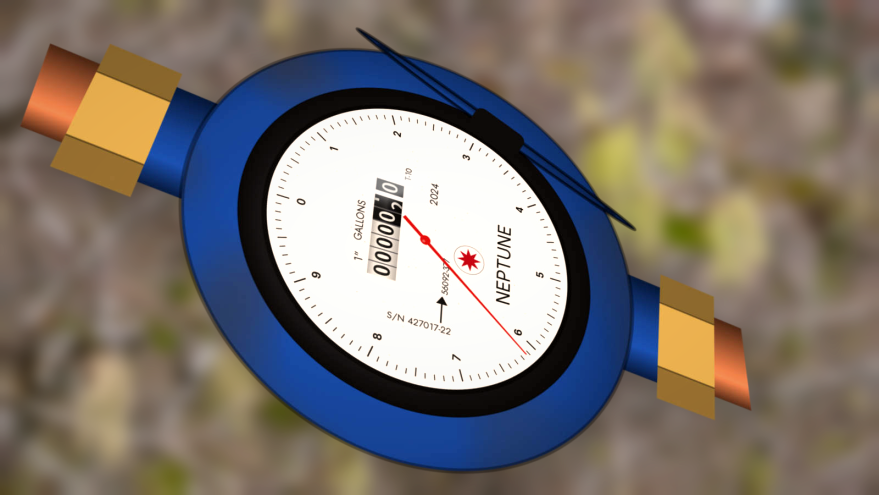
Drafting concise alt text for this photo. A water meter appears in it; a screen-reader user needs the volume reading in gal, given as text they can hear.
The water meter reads 16.1 gal
